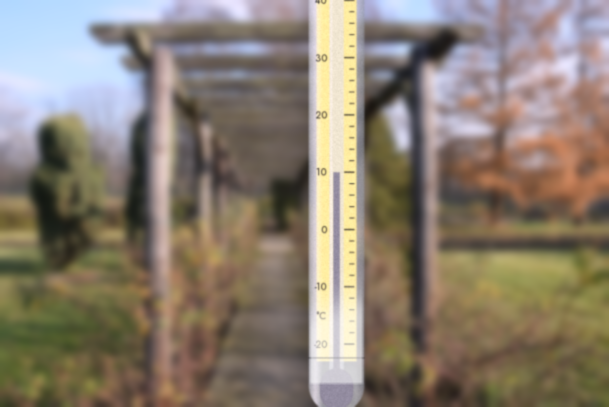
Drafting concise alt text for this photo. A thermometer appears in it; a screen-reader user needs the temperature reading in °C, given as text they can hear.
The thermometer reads 10 °C
